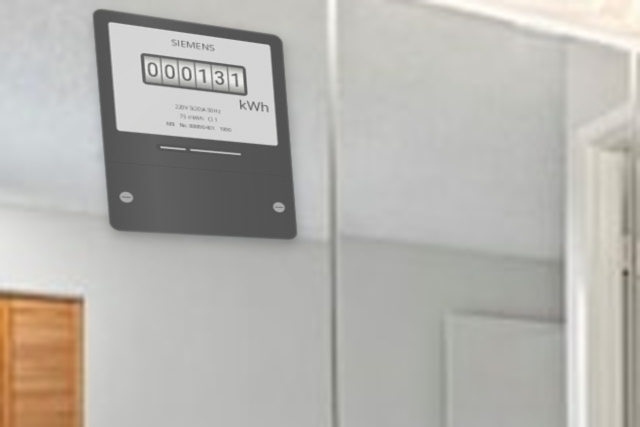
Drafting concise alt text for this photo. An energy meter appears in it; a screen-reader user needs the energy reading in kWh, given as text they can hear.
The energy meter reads 131 kWh
